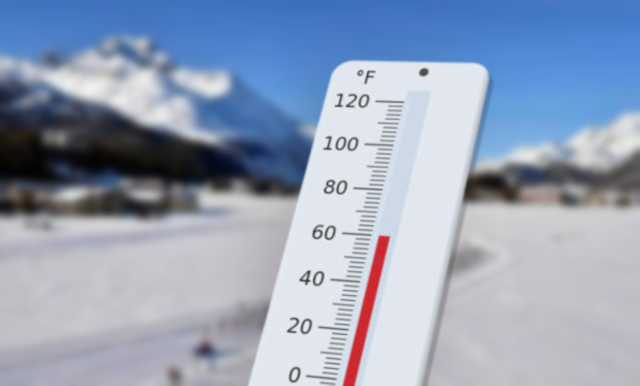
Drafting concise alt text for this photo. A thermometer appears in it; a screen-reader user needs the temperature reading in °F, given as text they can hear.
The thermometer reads 60 °F
